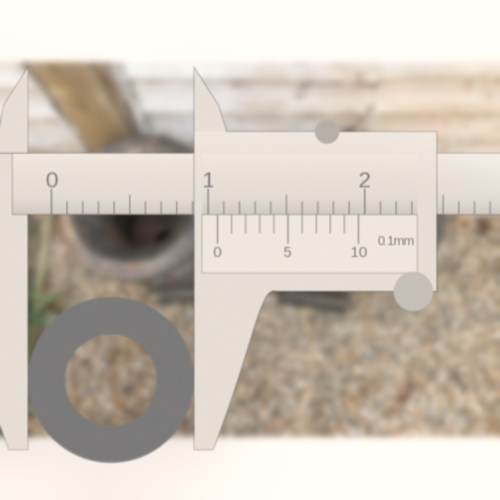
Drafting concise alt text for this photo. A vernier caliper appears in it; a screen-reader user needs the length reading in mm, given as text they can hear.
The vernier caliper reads 10.6 mm
